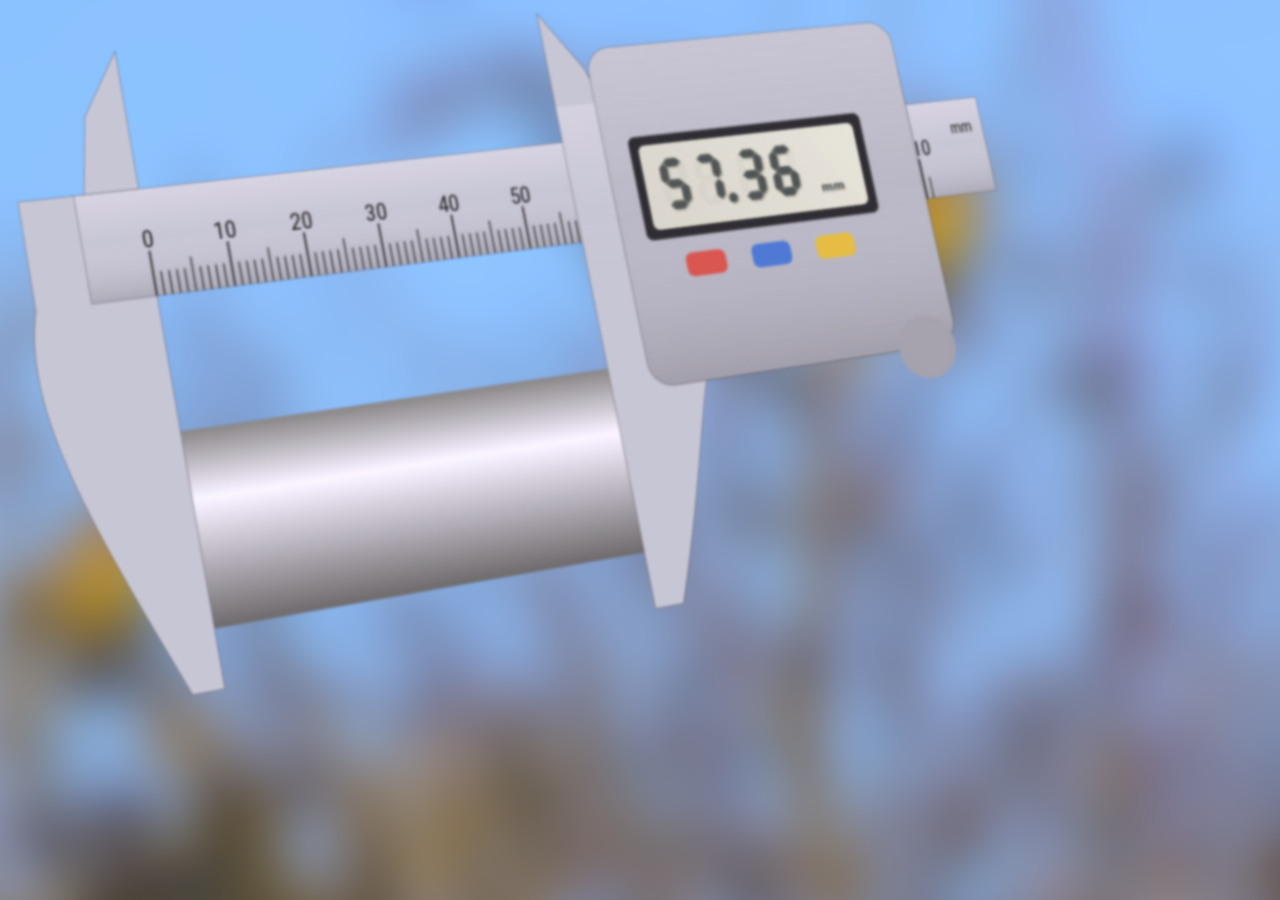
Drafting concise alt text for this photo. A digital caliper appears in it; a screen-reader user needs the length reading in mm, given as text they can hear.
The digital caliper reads 57.36 mm
